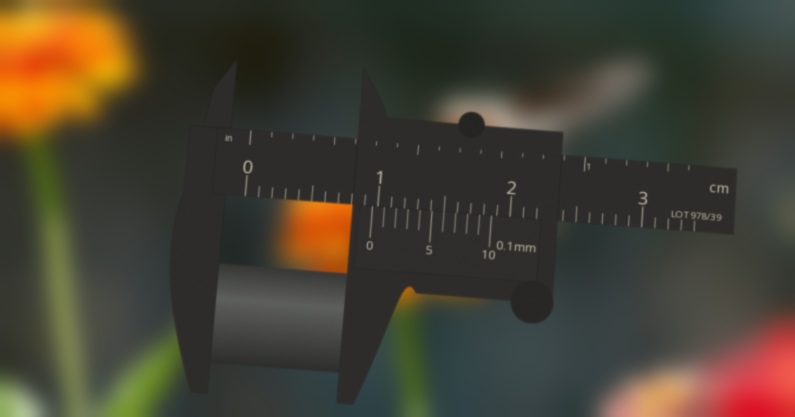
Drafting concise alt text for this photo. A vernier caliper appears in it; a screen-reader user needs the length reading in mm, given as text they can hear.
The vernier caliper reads 9.6 mm
